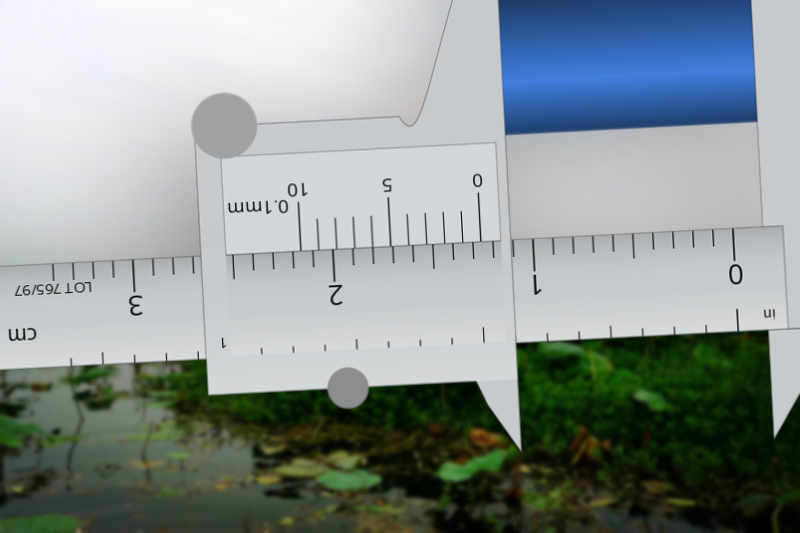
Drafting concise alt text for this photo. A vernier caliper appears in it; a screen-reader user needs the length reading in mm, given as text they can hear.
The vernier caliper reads 12.6 mm
